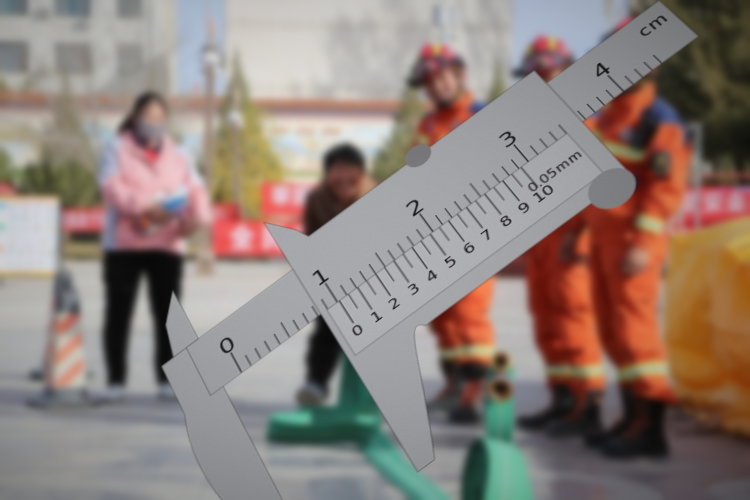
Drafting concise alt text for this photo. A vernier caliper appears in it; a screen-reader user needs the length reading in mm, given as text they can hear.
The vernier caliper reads 10.2 mm
